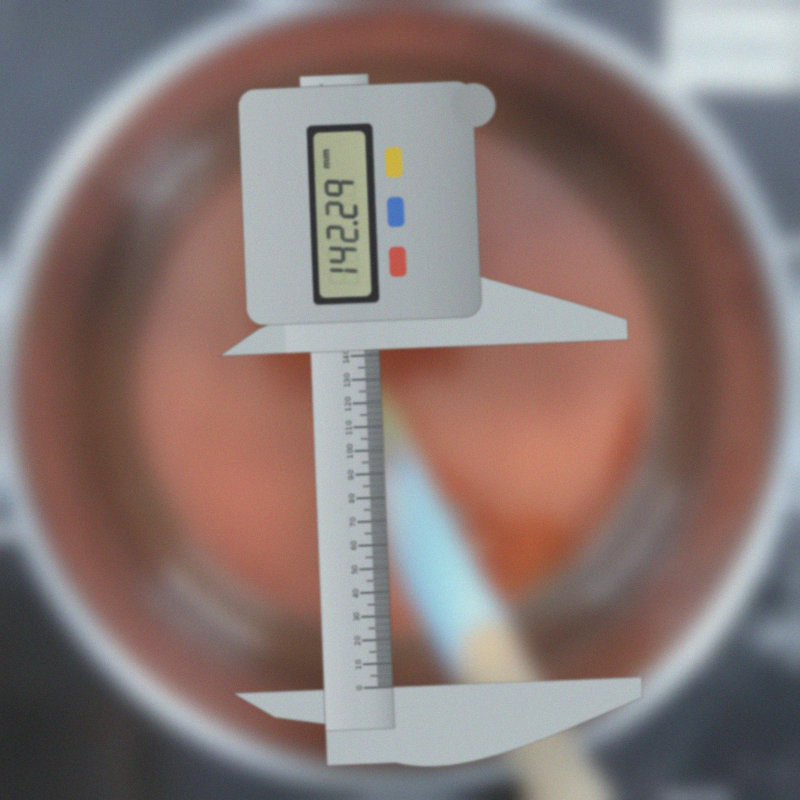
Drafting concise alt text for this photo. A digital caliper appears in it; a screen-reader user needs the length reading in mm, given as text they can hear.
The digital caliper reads 142.29 mm
